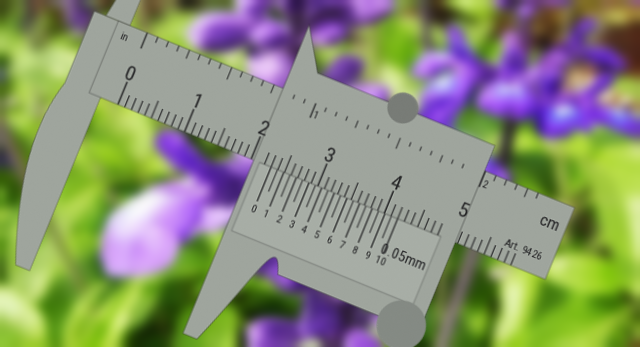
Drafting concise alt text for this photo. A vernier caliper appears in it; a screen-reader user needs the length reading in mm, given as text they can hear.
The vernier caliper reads 23.0 mm
